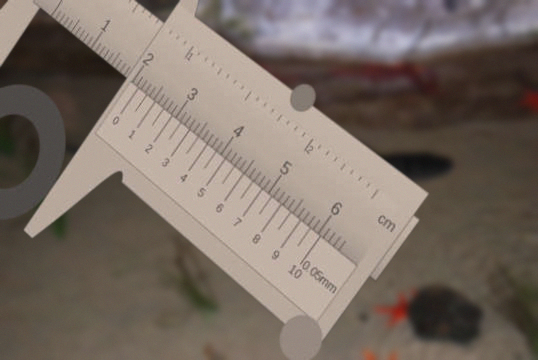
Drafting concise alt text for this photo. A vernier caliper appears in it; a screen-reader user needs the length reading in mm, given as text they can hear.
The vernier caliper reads 21.5 mm
